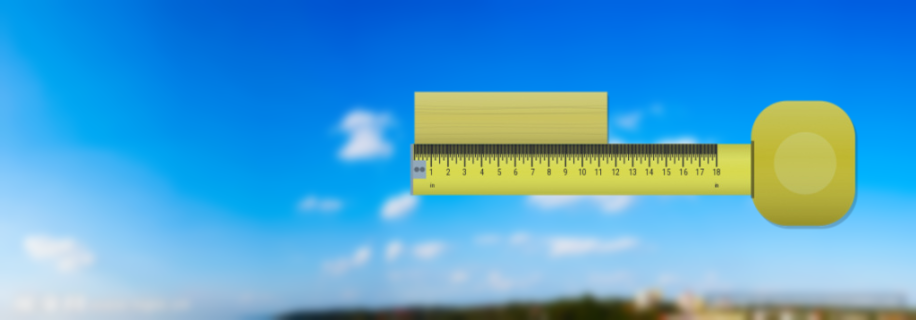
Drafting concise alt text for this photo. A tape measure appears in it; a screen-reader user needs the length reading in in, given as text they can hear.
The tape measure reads 11.5 in
